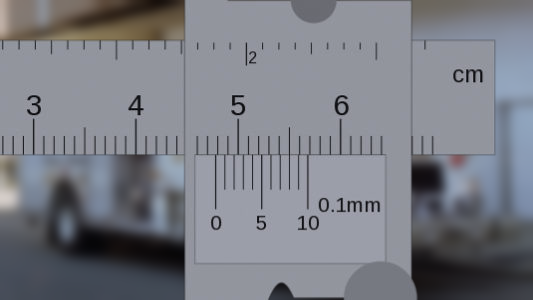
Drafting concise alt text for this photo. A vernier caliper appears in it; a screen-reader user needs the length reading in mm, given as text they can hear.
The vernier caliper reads 47.8 mm
